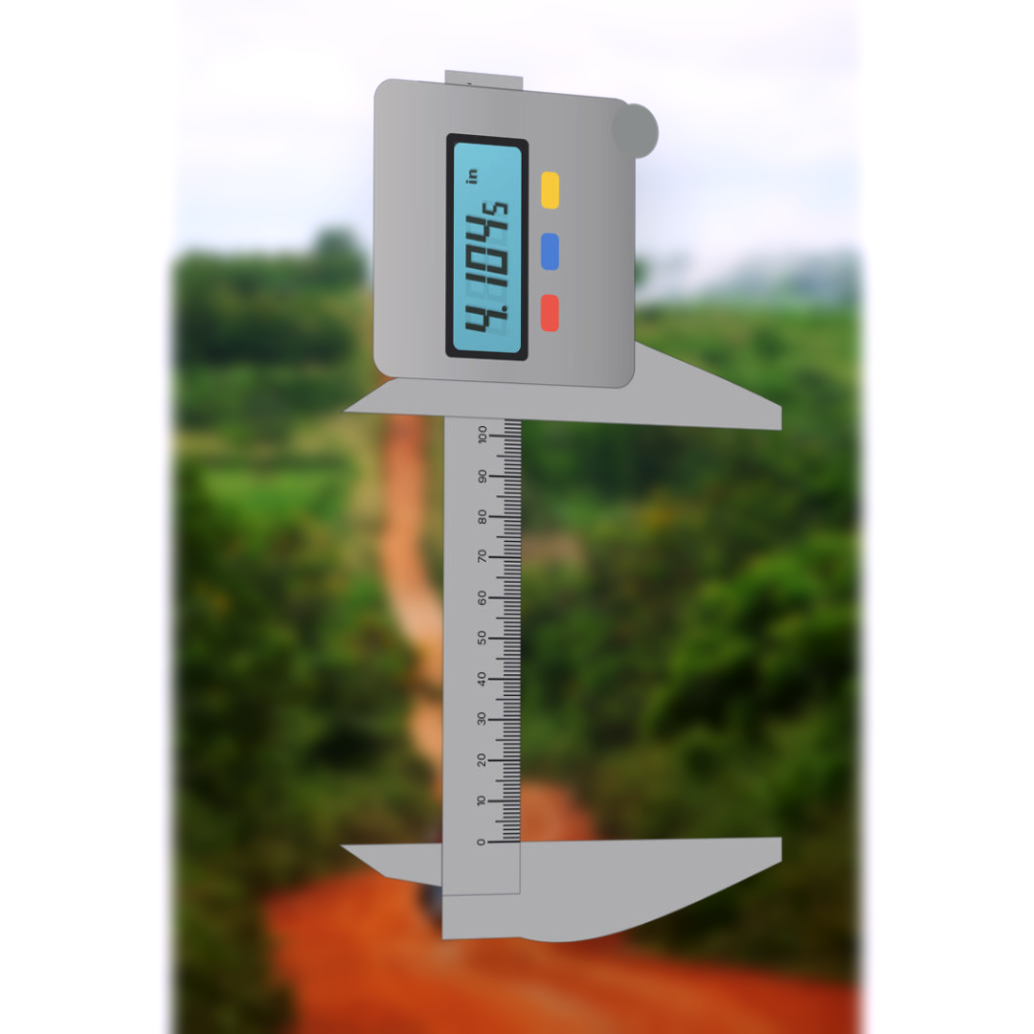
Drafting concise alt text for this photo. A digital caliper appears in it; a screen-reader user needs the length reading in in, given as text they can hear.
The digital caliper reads 4.1045 in
